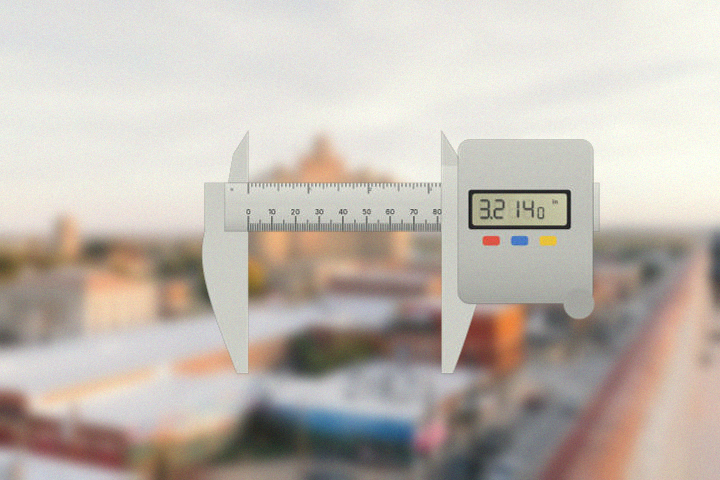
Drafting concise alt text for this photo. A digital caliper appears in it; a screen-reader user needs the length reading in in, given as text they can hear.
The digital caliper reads 3.2140 in
